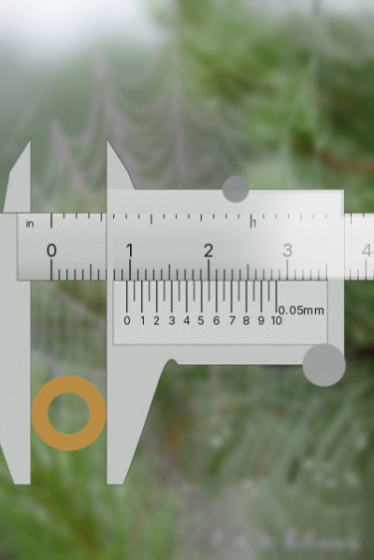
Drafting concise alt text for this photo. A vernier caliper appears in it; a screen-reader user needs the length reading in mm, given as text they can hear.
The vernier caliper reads 9.6 mm
